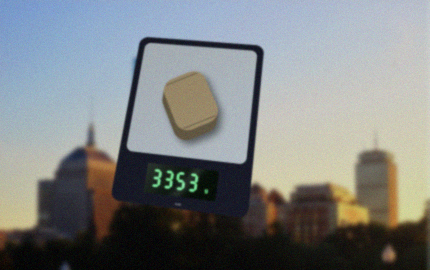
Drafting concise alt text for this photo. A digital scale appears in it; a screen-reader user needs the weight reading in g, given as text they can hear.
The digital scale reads 3353 g
